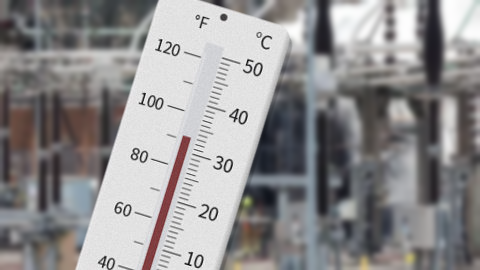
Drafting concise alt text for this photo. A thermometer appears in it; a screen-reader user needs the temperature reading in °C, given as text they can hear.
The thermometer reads 33 °C
